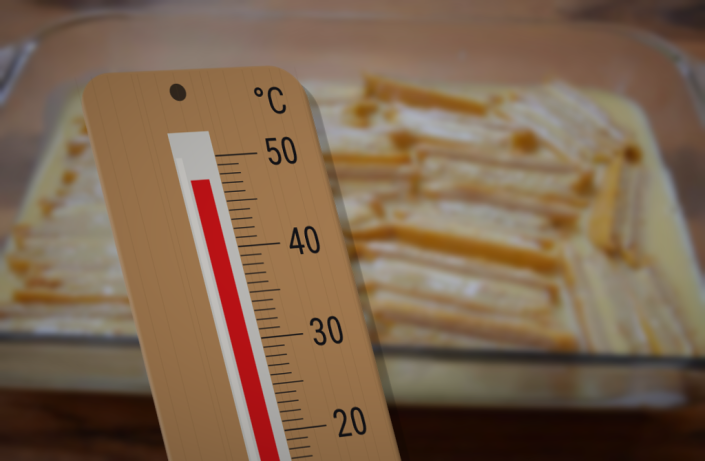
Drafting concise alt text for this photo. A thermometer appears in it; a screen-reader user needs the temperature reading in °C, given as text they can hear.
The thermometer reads 47.5 °C
